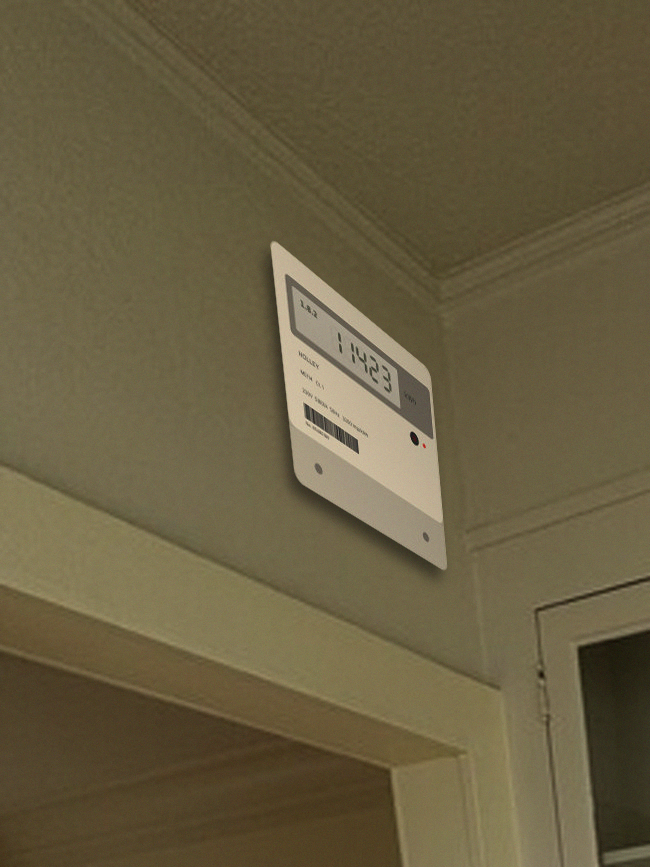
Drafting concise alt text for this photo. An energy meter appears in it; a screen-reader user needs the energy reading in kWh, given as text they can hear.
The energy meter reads 11423 kWh
